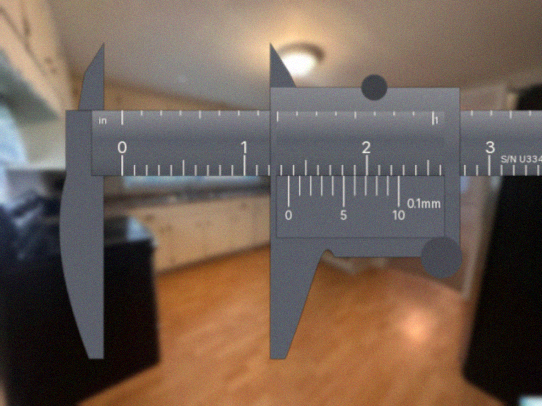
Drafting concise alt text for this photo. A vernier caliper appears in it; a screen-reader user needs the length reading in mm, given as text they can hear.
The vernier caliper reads 13.6 mm
